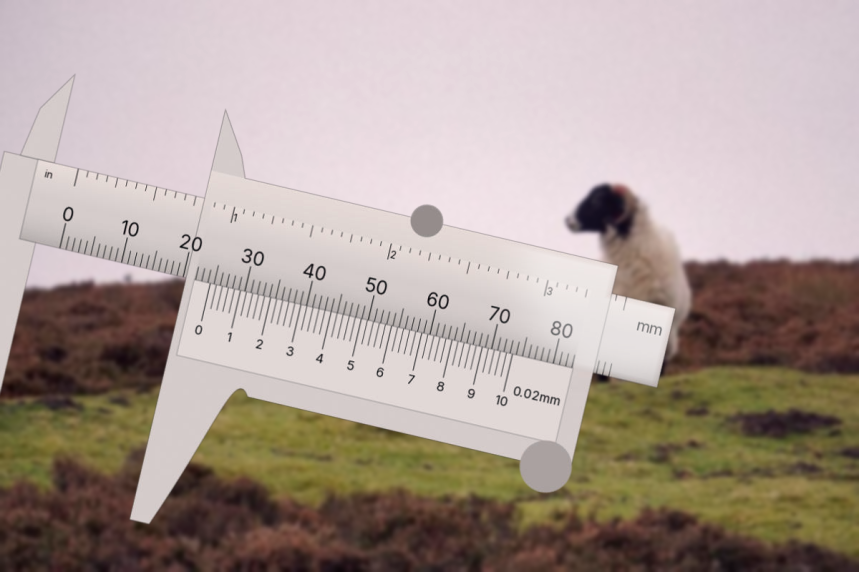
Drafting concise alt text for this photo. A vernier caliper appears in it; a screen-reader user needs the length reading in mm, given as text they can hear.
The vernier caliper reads 24.4 mm
